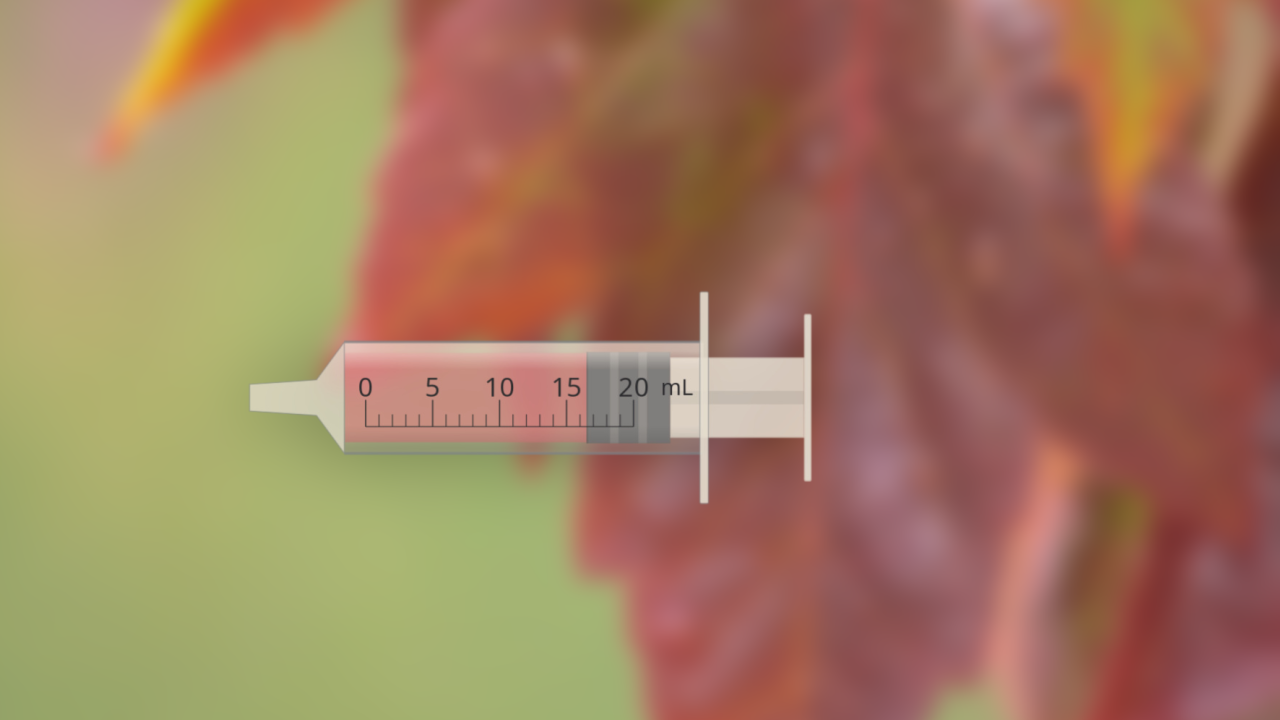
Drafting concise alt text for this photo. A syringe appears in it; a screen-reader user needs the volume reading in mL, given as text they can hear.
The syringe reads 16.5 mL
